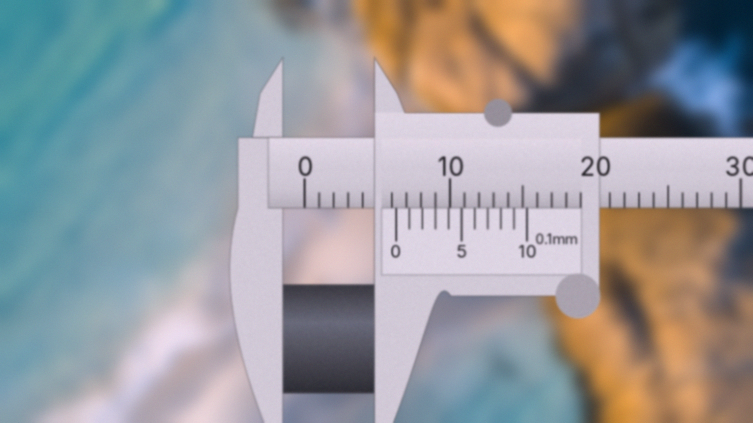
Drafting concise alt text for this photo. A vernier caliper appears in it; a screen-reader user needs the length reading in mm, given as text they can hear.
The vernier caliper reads 6.3 mm
